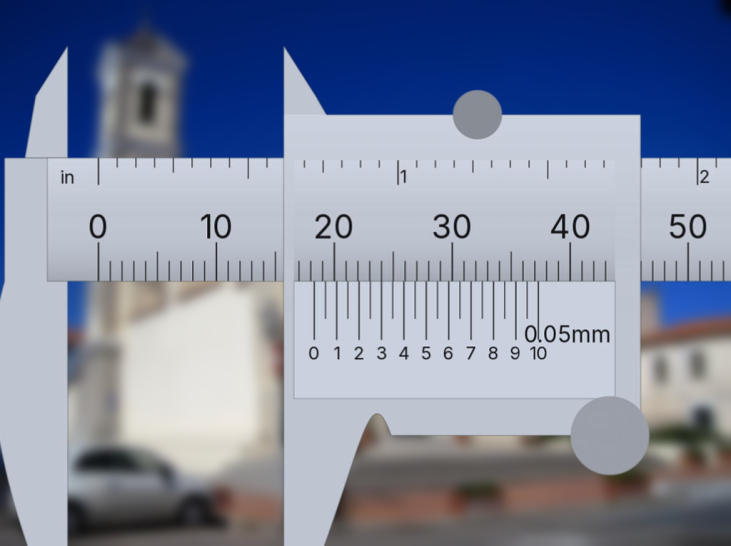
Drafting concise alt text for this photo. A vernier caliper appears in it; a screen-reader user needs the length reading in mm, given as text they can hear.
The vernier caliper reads 18.3 mm
